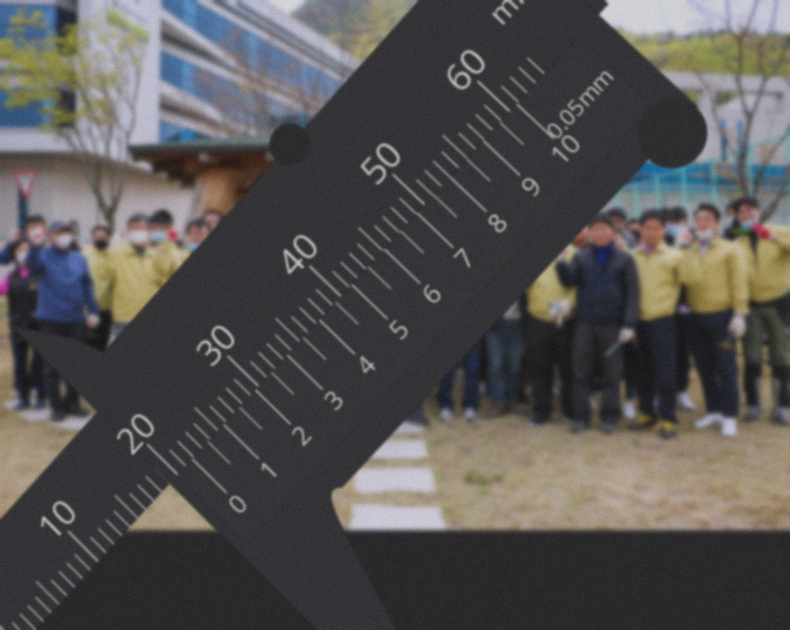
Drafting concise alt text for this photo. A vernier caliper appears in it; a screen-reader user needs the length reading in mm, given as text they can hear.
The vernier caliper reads 21.8 mm
